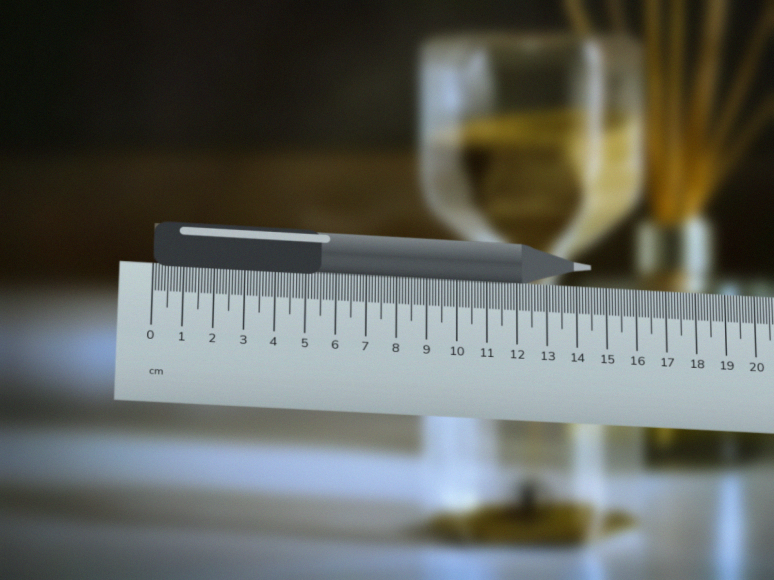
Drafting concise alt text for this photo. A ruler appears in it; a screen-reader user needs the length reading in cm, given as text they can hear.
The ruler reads 14.5 cm
